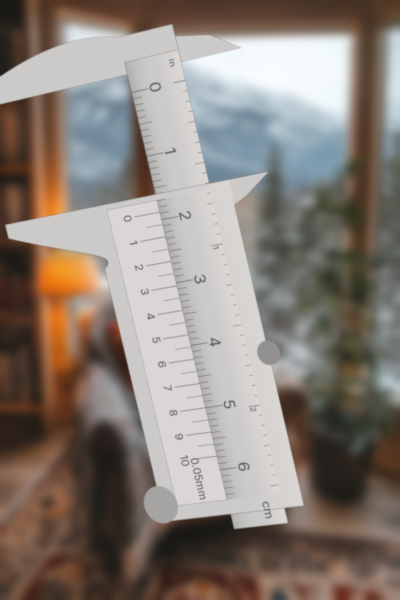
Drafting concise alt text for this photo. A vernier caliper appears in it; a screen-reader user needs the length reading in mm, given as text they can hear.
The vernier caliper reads 18.8 mm
